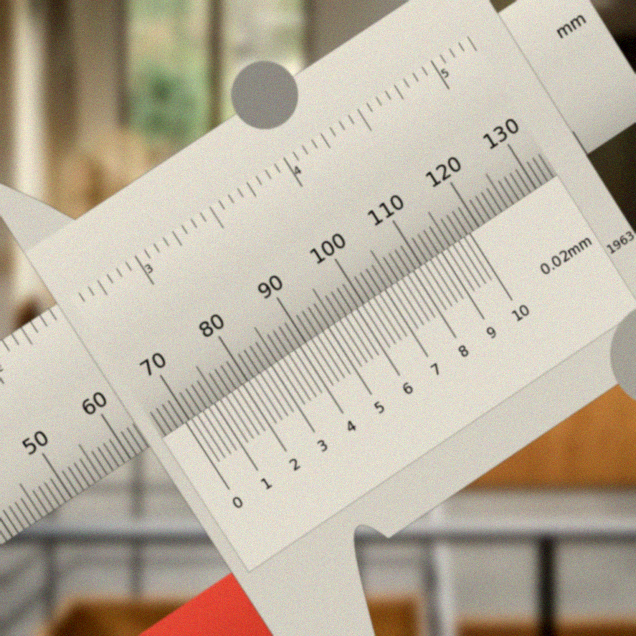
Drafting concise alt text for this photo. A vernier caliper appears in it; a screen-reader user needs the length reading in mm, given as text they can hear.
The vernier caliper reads 69.4 mm
